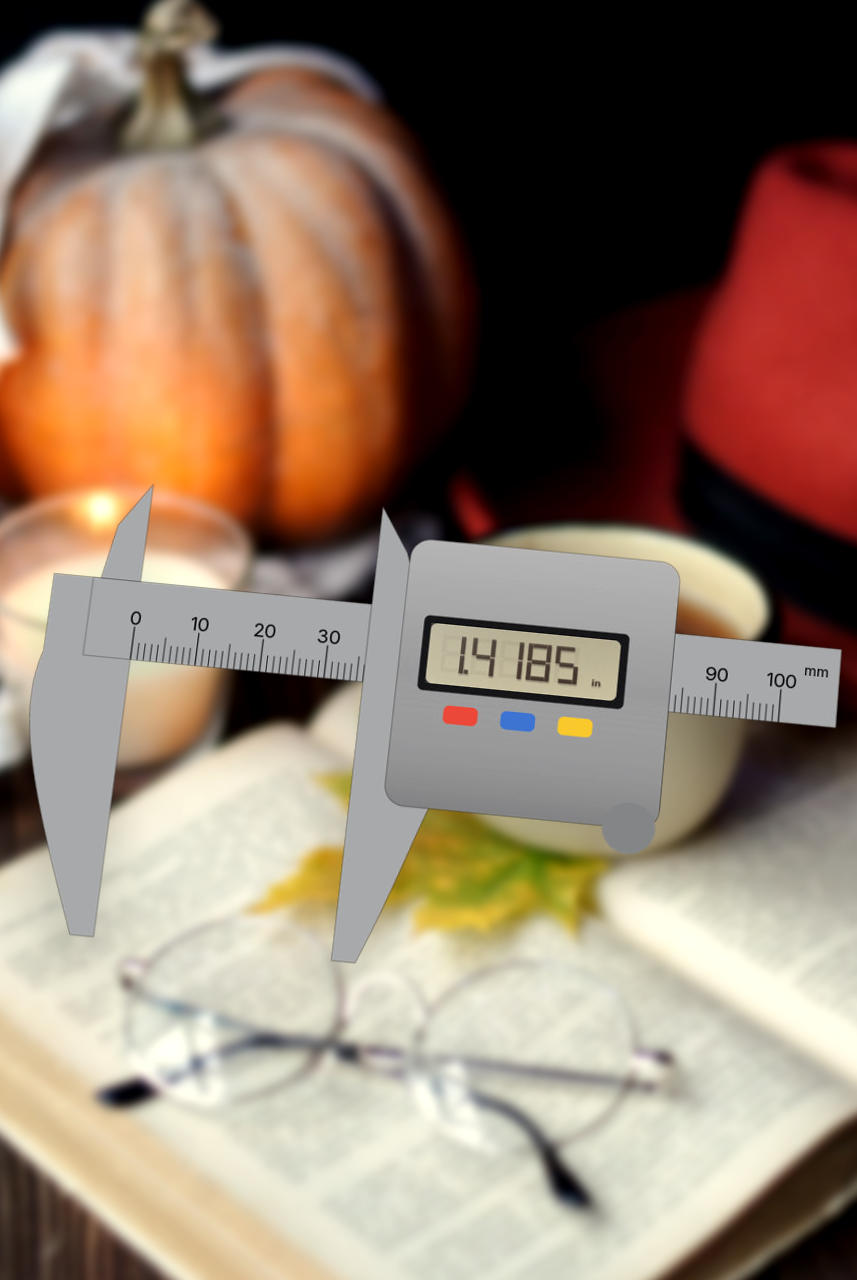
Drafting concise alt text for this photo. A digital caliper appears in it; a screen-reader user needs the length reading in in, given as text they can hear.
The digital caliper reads 1.4185 in
